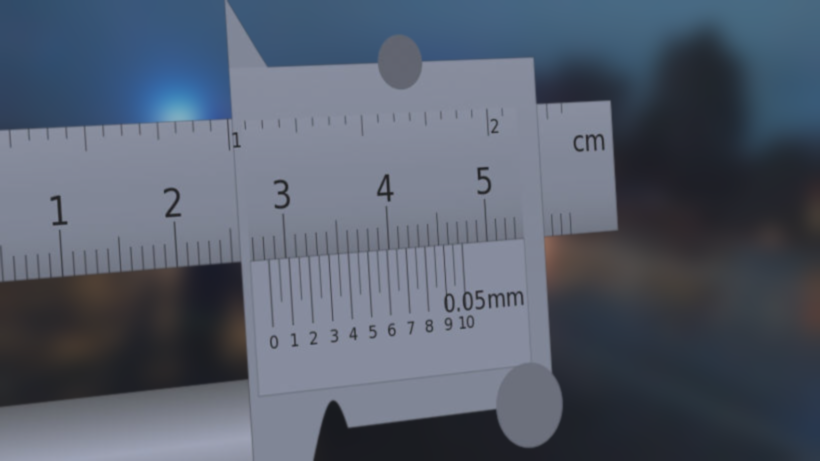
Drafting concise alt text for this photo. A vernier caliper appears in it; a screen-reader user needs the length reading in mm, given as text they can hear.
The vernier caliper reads 28.4 mm
